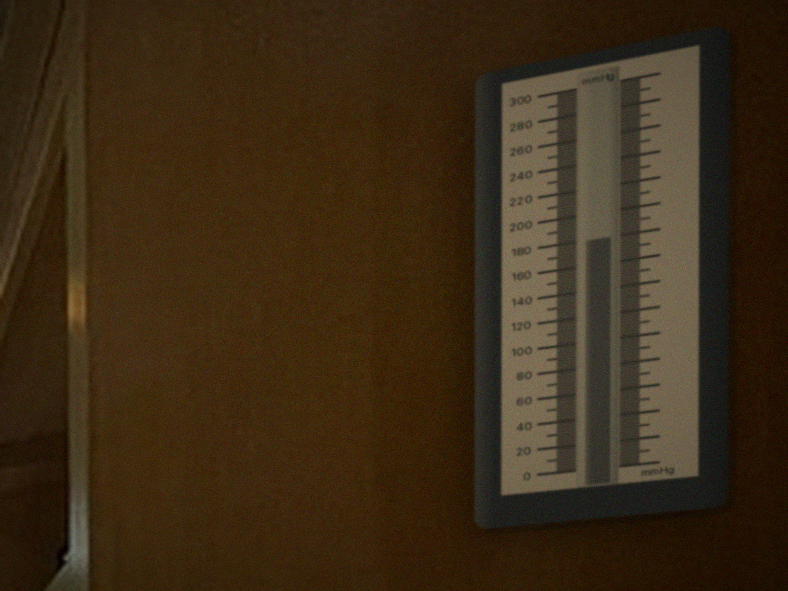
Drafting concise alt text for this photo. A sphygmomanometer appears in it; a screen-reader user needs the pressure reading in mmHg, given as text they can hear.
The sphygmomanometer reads 180 mmHg
